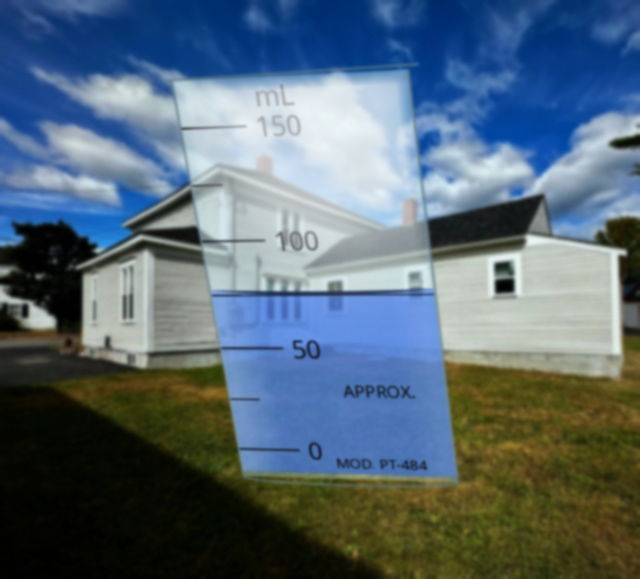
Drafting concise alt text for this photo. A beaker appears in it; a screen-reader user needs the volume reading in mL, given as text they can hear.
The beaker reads 75 mL
